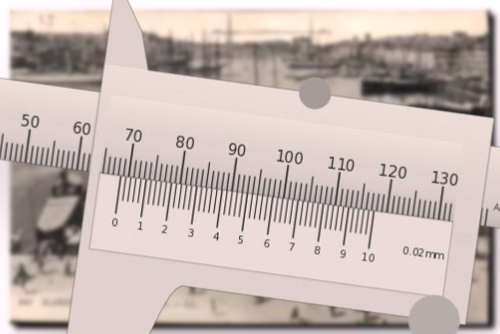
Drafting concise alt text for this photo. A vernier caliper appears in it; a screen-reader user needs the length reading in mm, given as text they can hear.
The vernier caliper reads 68.5 mm
